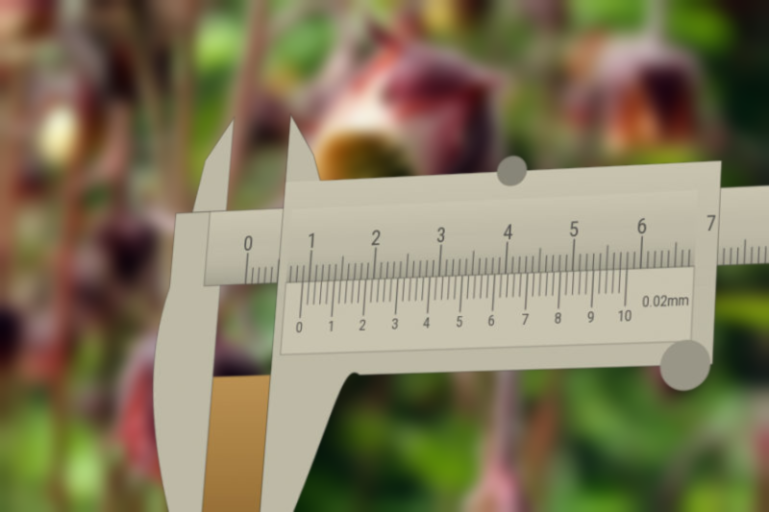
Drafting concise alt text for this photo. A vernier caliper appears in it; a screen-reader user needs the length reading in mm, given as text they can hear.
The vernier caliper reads 9.0 mm
